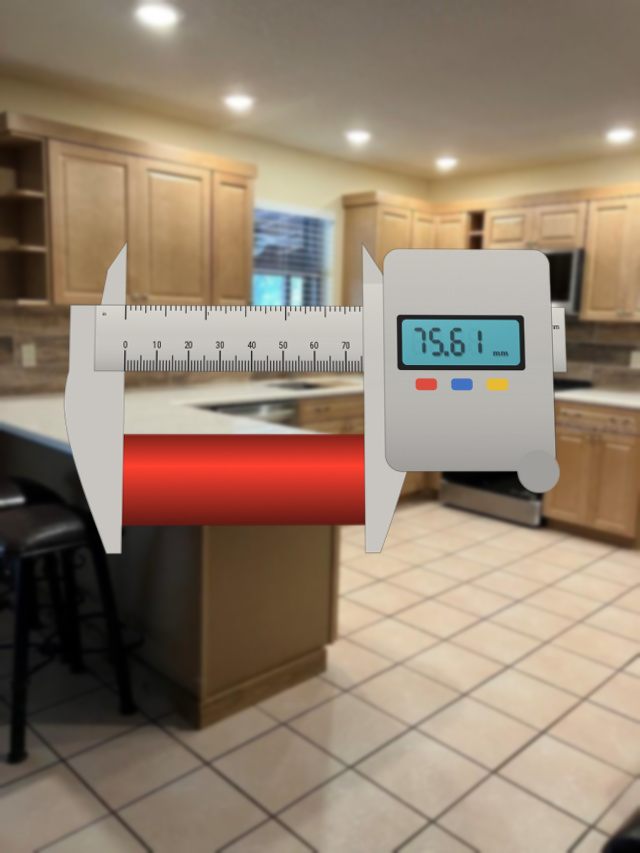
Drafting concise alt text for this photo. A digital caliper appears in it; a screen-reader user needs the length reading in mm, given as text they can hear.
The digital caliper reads 75.61 mm
